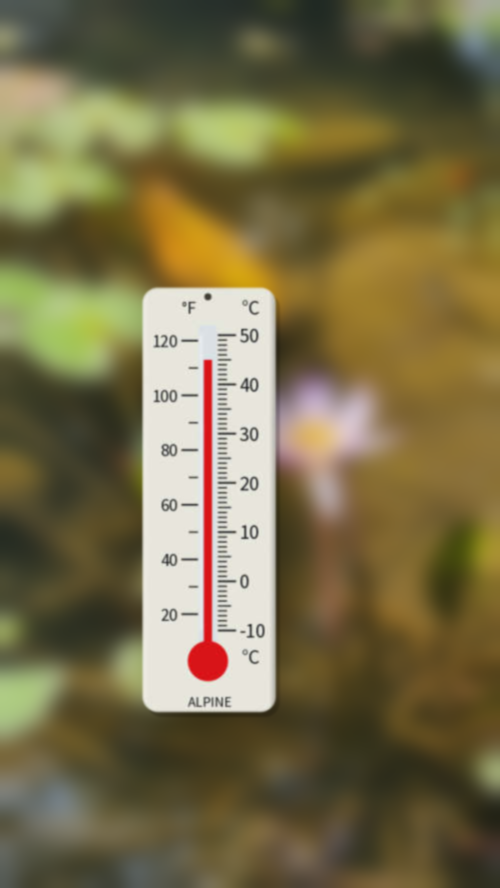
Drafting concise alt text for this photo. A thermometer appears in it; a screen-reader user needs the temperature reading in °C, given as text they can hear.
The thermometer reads 45 °C
